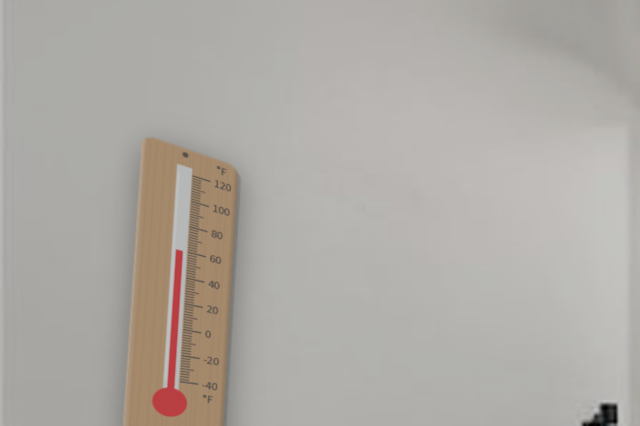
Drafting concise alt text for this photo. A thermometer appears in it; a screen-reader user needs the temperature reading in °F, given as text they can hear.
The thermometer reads 60 °F
